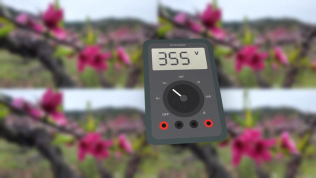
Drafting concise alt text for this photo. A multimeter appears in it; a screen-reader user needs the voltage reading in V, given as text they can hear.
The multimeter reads 355 V
